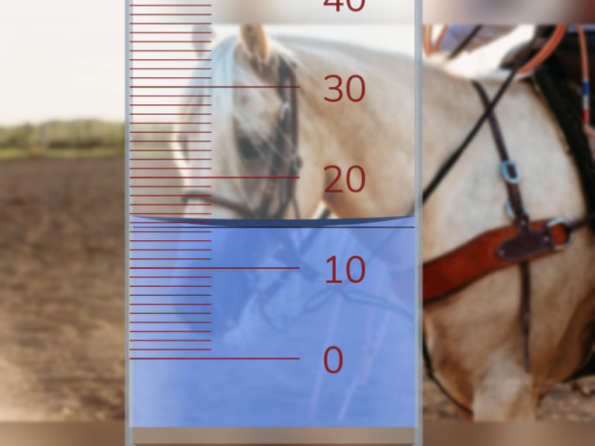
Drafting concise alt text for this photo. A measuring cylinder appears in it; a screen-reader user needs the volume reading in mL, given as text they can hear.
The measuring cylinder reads 14.5 mL
